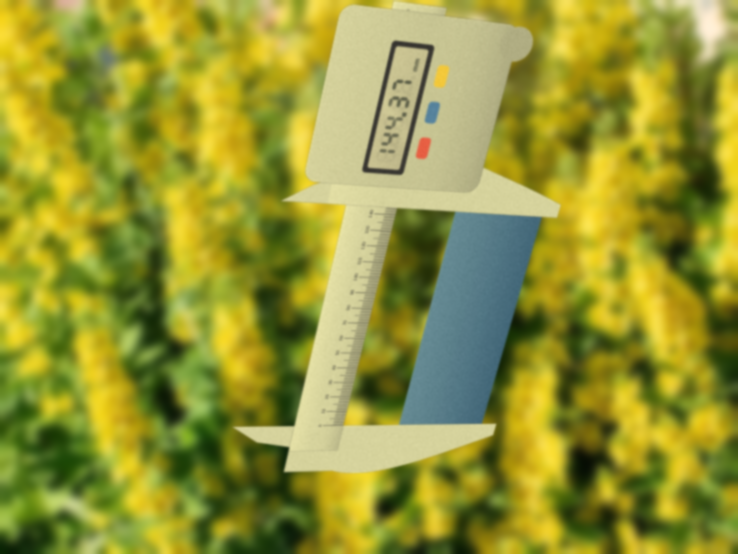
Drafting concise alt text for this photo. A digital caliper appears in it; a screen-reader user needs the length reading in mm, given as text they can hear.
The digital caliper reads 144.37 mm
